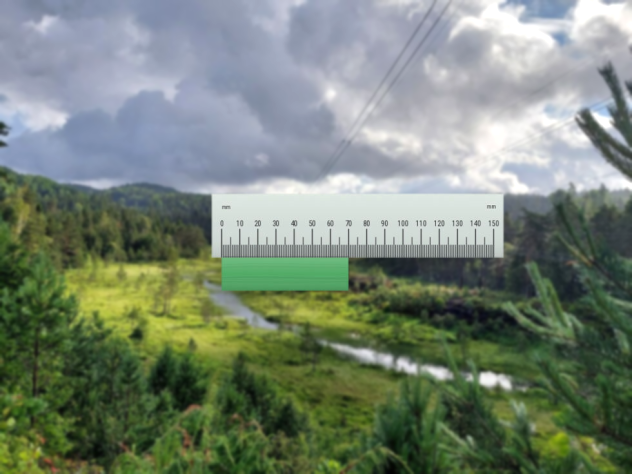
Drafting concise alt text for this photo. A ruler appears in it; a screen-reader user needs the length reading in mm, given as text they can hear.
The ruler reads 70 mm
